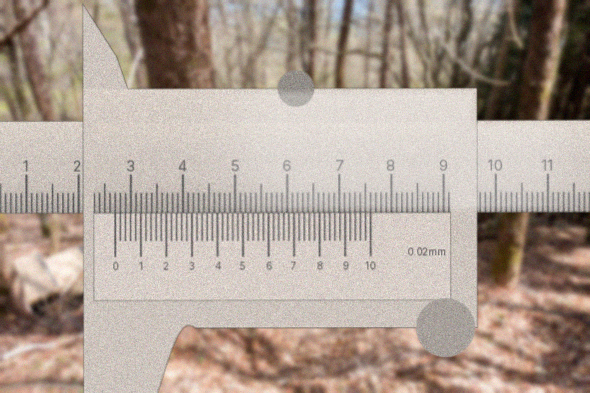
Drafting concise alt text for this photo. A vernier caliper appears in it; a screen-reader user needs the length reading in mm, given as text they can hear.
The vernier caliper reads 27.0 mm
